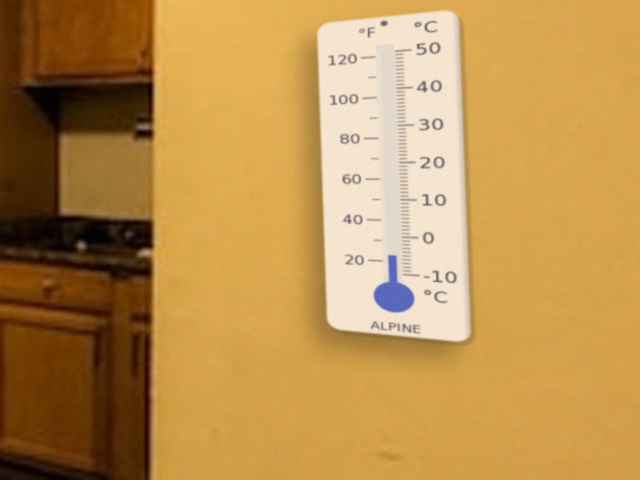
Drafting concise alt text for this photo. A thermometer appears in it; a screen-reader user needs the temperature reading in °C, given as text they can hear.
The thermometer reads -5 °C
